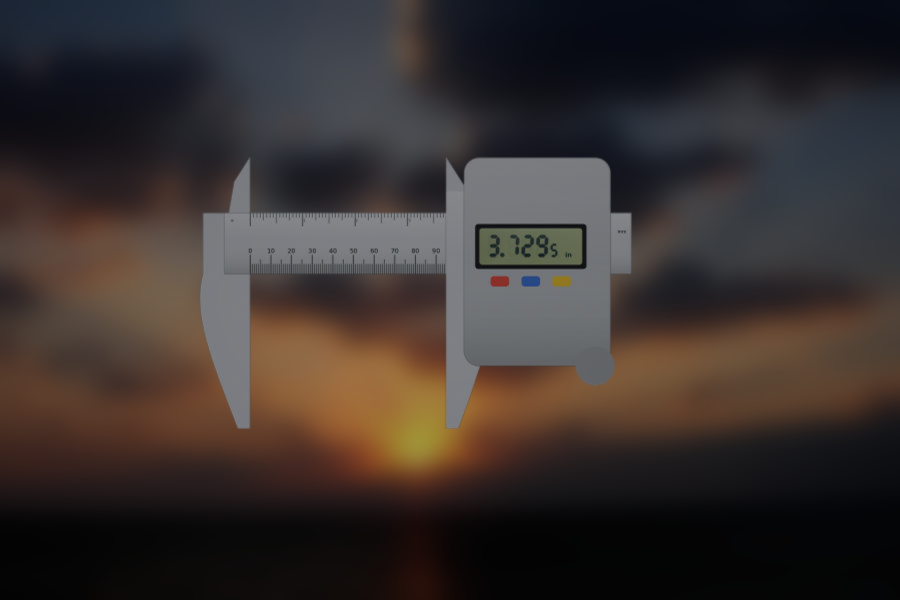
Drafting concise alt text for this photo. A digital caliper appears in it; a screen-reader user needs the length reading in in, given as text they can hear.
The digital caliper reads 3.7295 in
